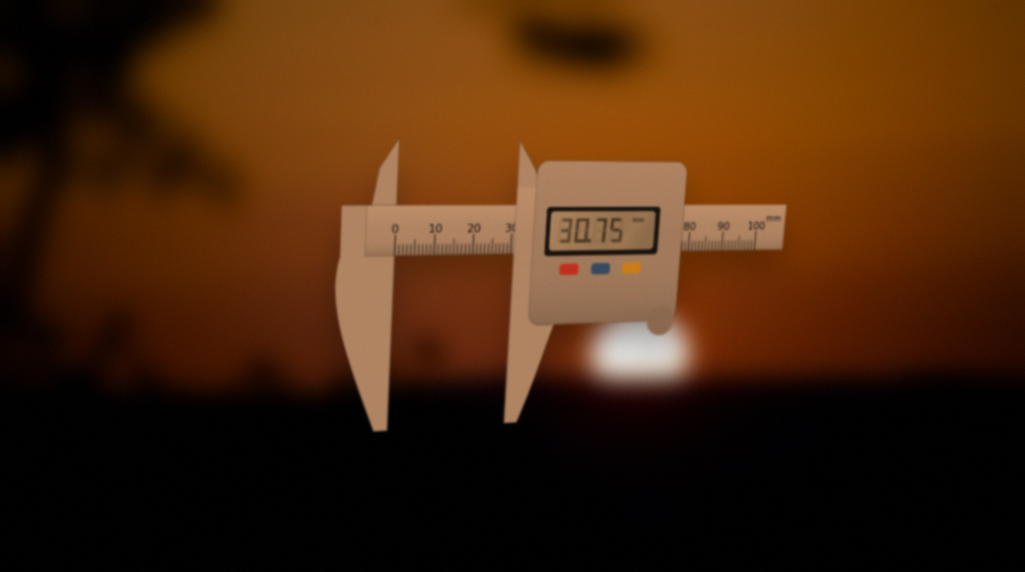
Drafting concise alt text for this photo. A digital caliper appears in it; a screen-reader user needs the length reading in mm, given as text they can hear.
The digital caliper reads 30.75 mm
